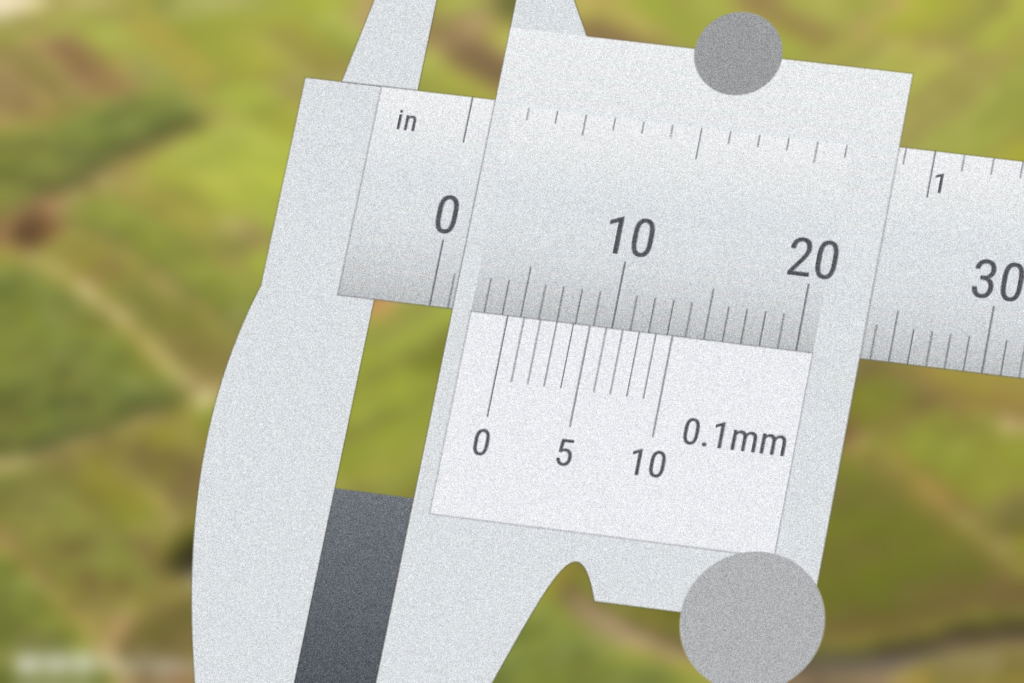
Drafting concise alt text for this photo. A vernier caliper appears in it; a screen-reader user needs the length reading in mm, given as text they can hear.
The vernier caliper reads 4.3 mm
